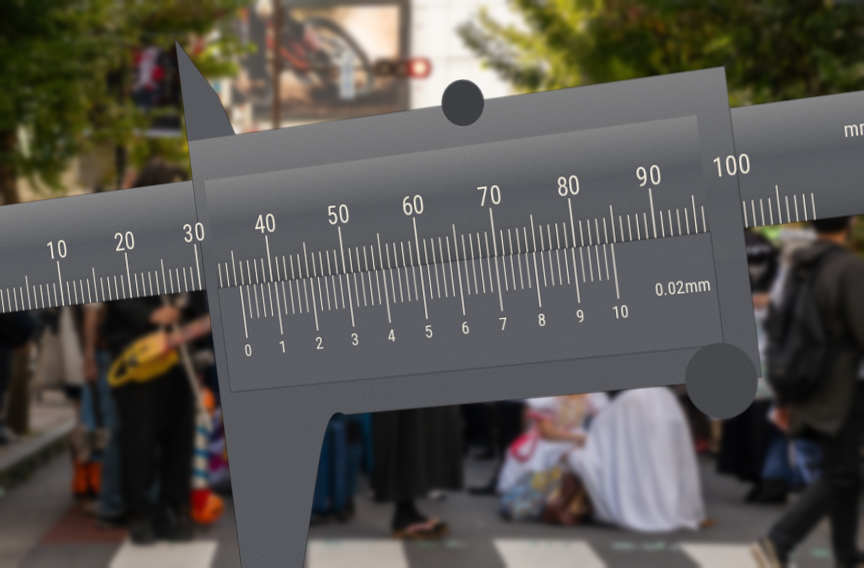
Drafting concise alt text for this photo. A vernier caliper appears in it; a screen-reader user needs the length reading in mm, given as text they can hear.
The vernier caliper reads 35.6 mm
